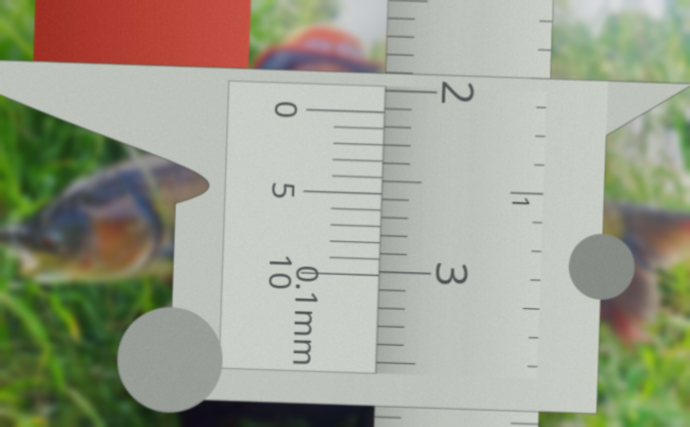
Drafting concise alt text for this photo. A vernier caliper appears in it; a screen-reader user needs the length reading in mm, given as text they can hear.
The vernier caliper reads 21.2 mm
